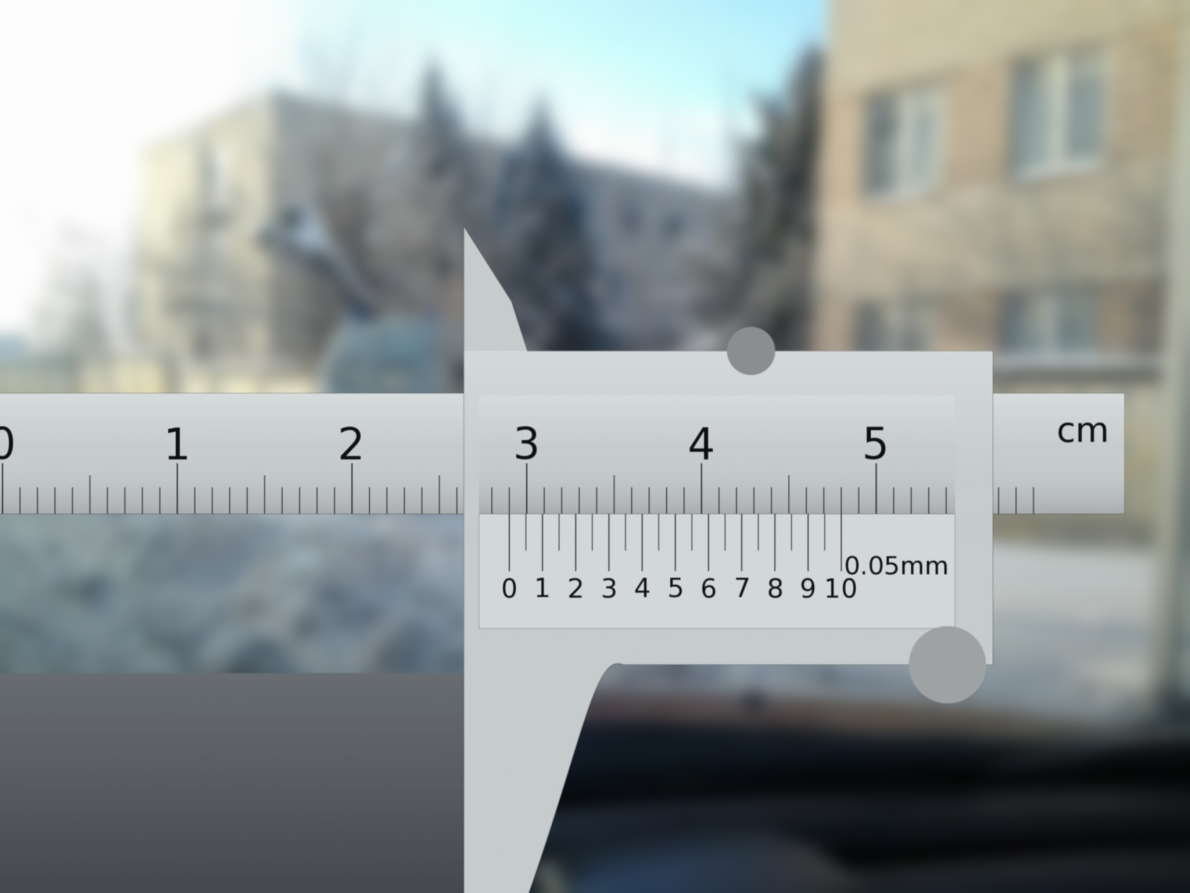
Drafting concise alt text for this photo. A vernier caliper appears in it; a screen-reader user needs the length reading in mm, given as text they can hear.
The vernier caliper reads 29.0 mm
